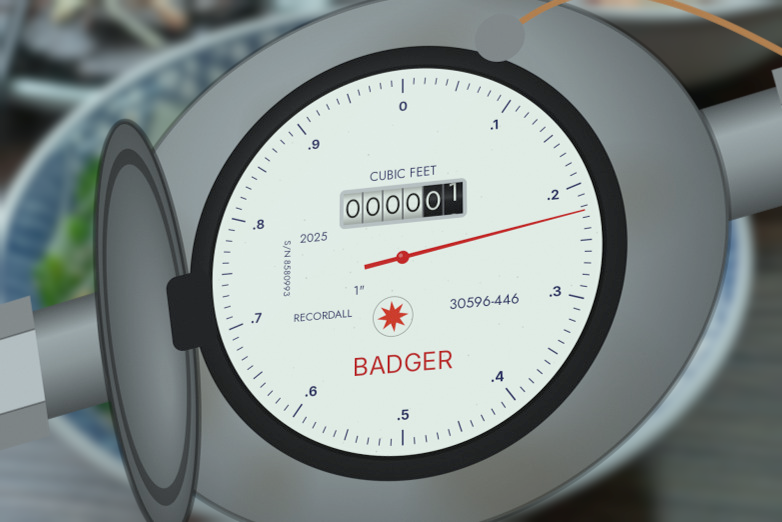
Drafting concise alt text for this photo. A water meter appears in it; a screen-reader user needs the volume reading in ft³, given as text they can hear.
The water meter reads 1.22 ft³
